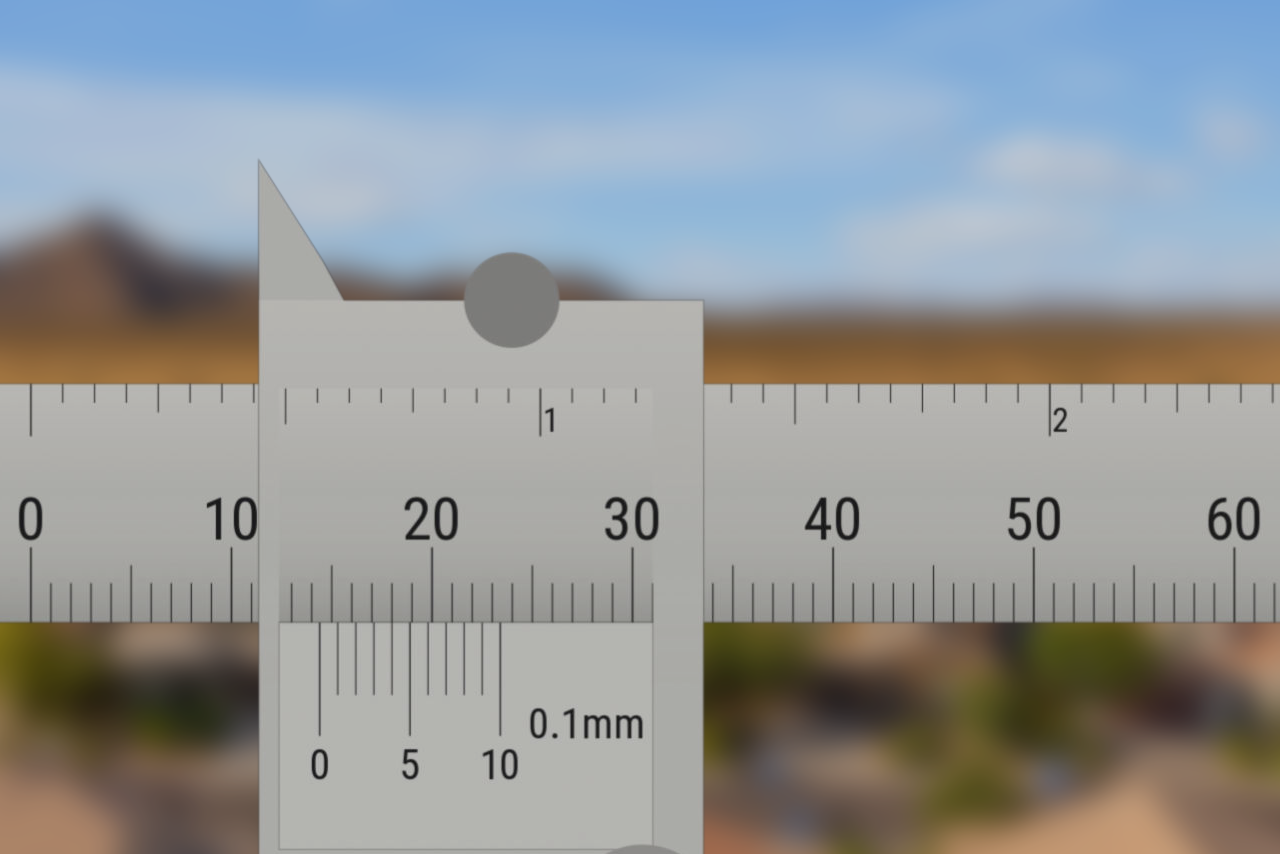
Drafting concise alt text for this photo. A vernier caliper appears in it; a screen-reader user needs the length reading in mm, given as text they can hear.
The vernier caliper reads 14.4 mm
